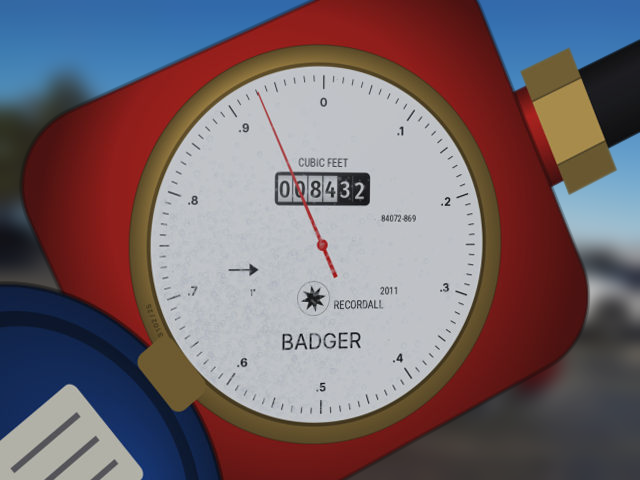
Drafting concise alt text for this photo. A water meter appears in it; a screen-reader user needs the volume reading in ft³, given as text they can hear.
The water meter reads 8431.93 ft³
